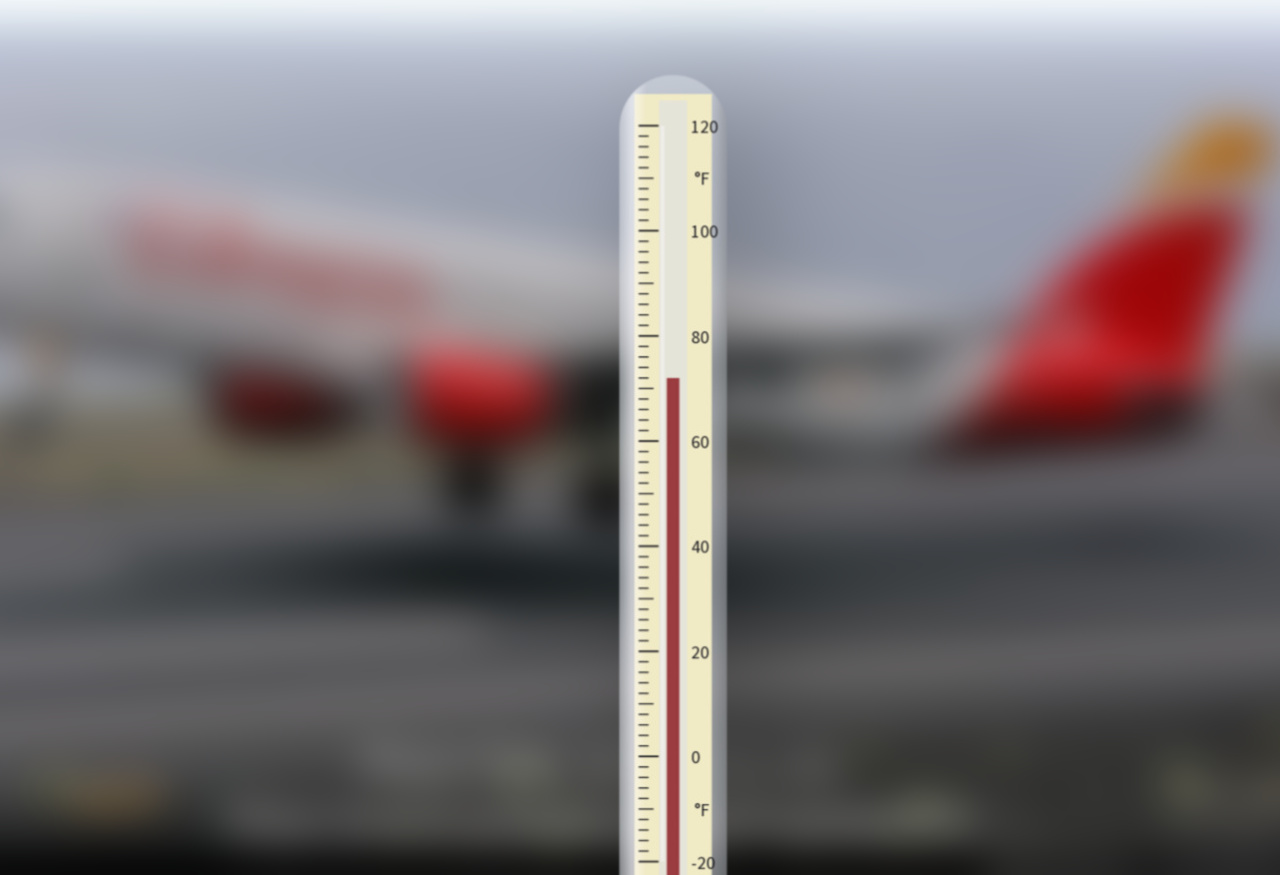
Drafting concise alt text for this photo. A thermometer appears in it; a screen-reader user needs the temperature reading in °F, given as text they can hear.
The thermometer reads 72 °F
